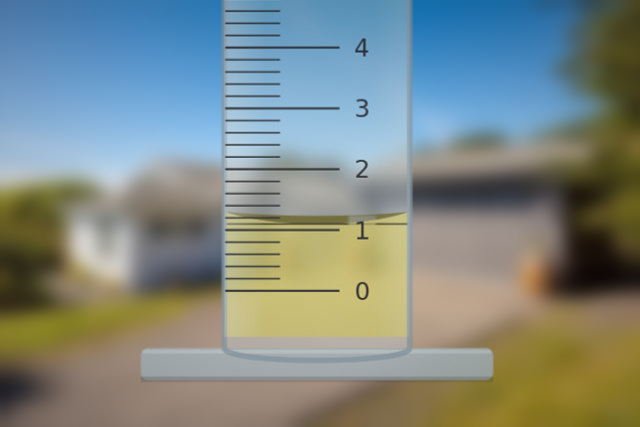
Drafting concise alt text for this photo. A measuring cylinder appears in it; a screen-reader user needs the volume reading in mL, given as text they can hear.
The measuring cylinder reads 1.1 mL
